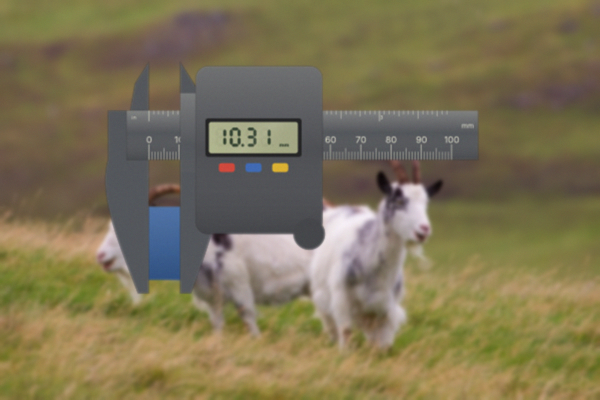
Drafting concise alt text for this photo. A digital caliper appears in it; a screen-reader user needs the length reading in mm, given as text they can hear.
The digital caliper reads 10.31 mm
